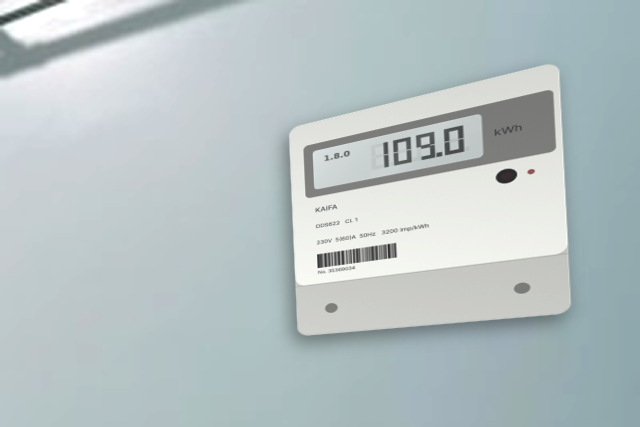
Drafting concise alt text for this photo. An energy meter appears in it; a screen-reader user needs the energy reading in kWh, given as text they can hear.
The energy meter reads 109.0 kWh
